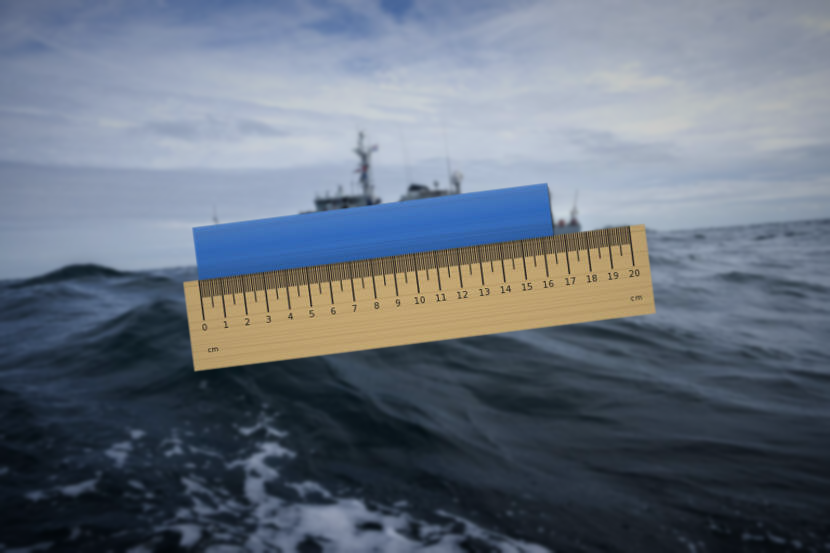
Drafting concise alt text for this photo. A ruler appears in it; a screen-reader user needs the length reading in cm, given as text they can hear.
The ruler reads 16.5 cm
